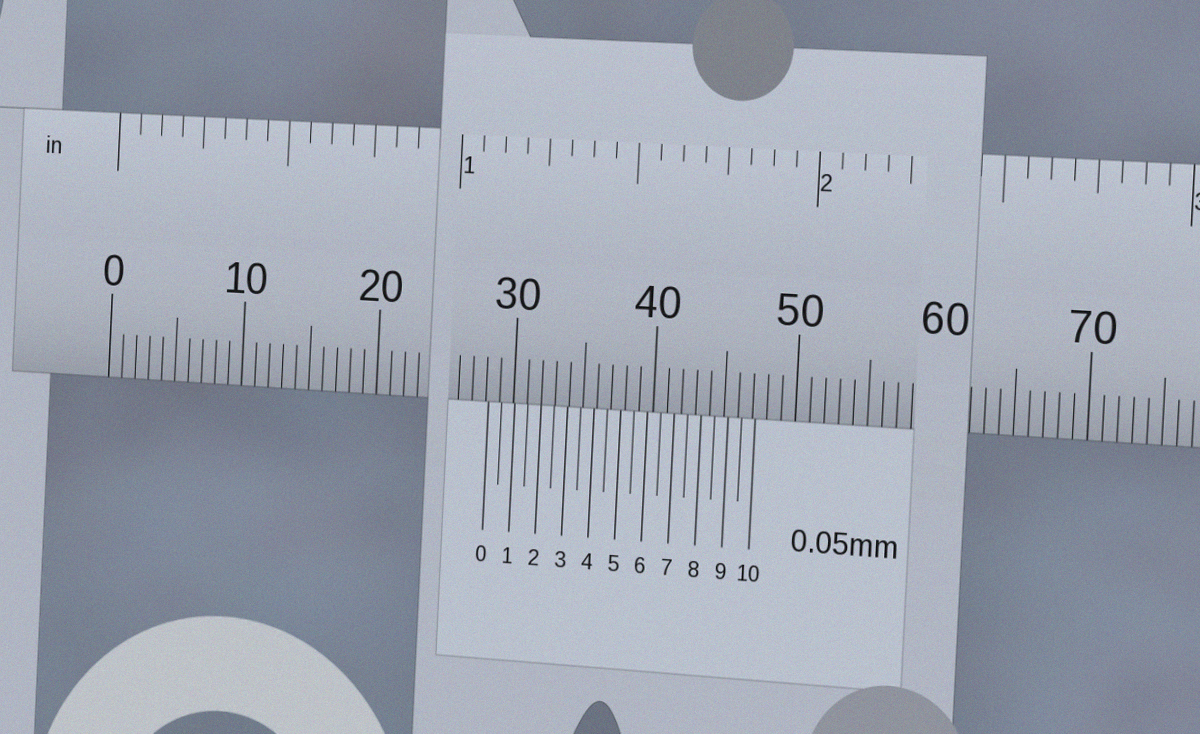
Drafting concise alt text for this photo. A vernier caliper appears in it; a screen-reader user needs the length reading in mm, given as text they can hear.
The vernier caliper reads 28.2 mm
